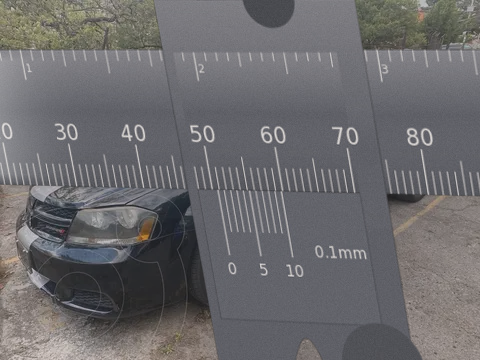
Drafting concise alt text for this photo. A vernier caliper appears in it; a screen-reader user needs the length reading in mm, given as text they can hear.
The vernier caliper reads 50.8 mm
